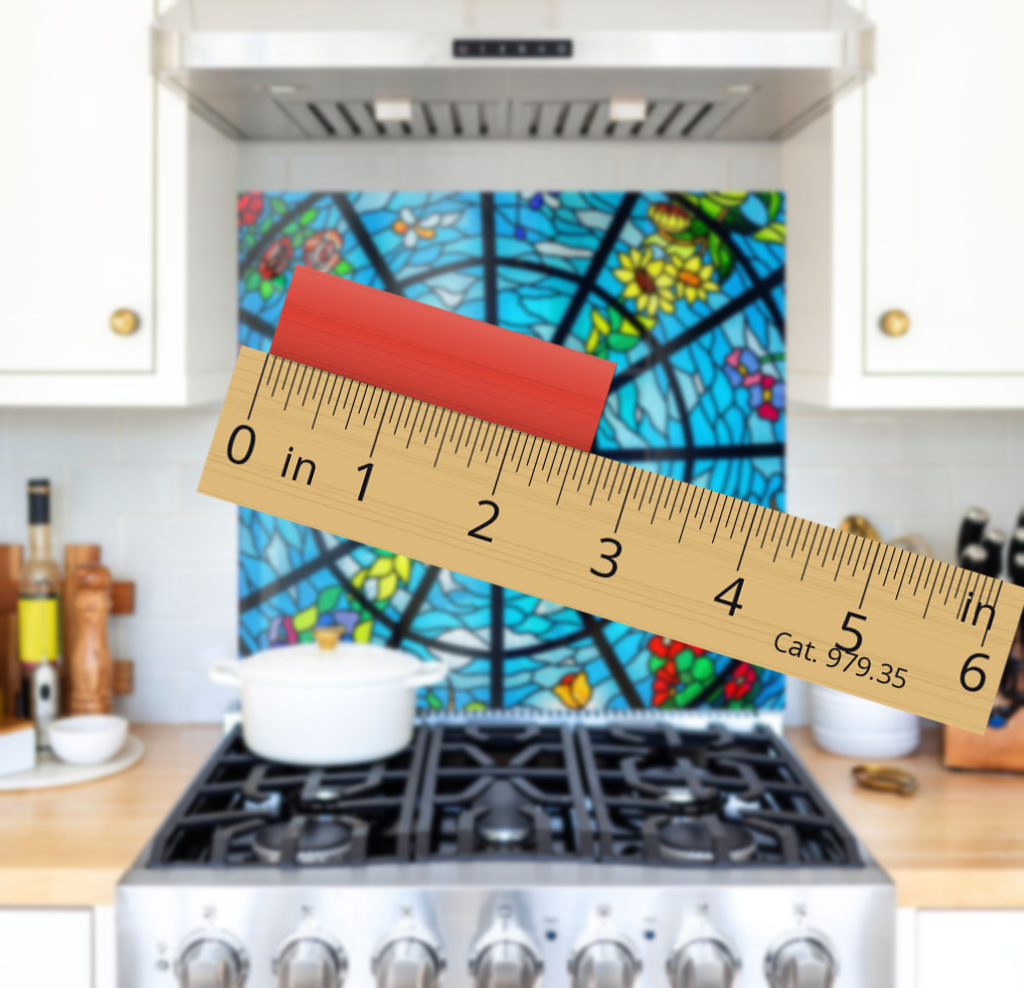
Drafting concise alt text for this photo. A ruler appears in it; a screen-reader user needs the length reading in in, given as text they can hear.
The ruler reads 2.625 in
